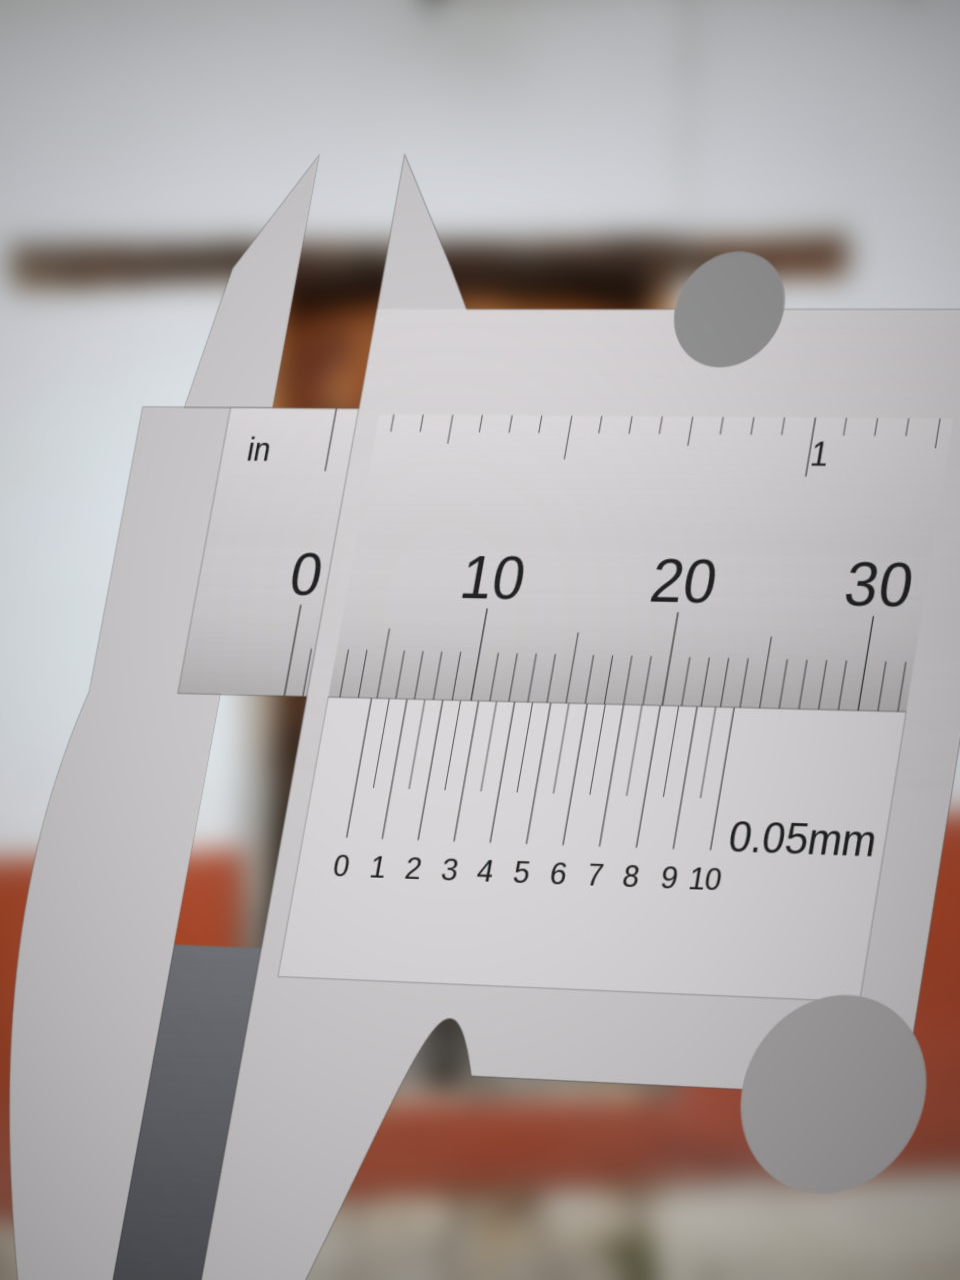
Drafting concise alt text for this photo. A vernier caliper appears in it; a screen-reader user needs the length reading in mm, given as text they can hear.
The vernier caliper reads 4.7 mm
